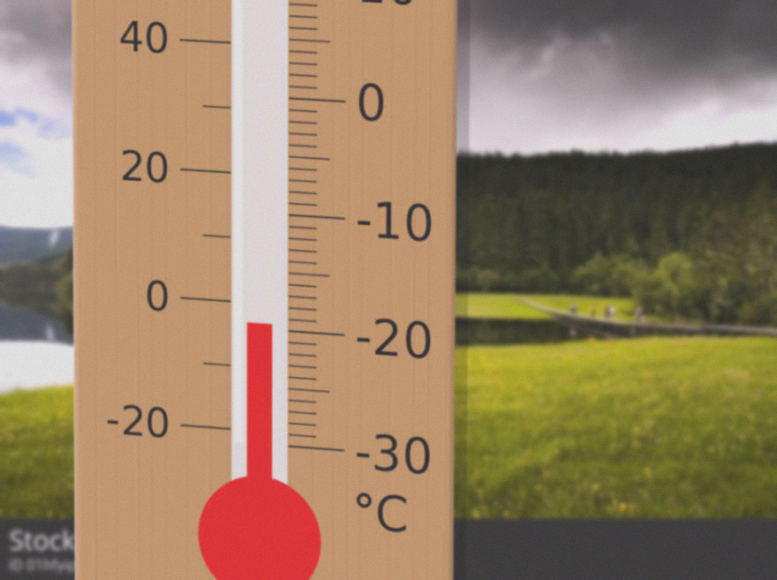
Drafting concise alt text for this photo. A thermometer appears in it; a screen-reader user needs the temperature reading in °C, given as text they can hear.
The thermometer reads -19.5 °C
